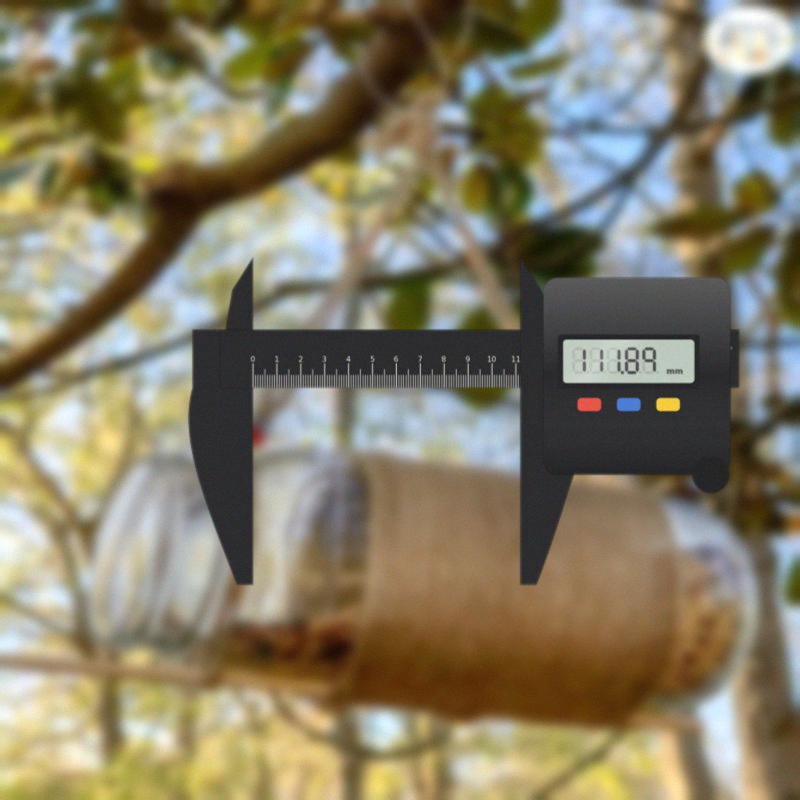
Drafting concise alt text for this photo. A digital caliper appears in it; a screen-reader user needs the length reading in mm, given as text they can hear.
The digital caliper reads 111.89 mm
